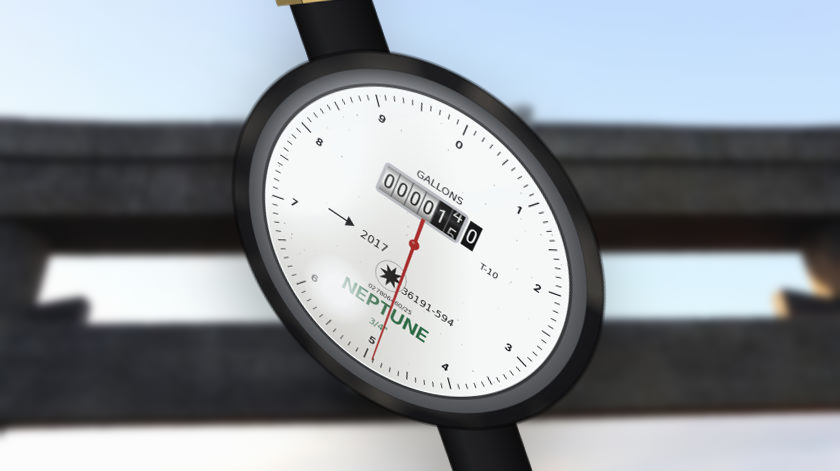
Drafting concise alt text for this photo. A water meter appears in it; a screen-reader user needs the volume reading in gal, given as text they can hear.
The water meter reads 144.9 gal
